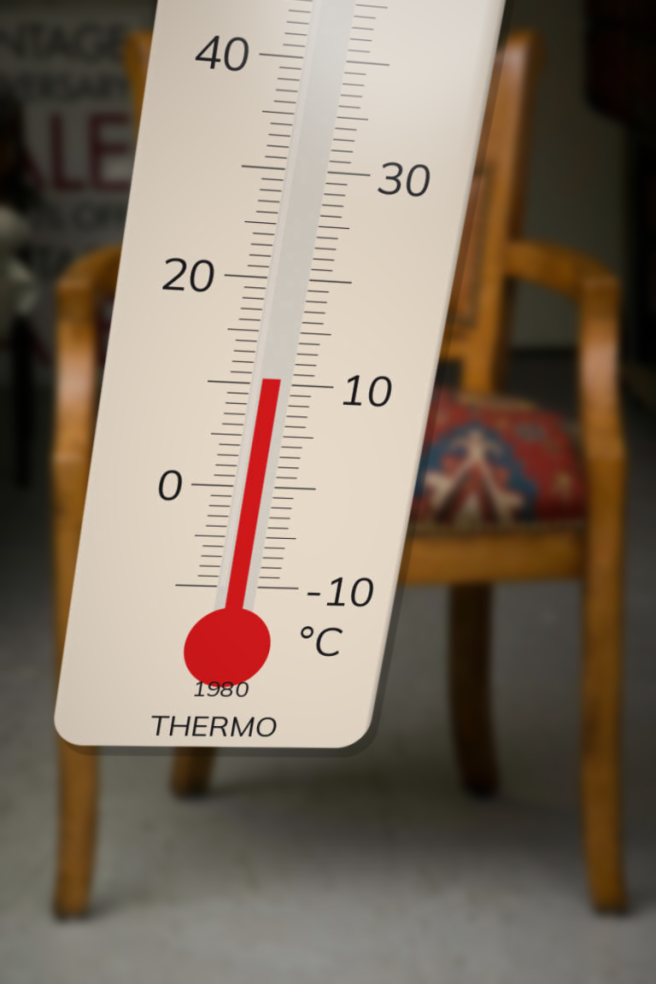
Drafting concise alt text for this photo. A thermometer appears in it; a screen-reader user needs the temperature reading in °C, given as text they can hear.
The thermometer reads 10.5 °C
